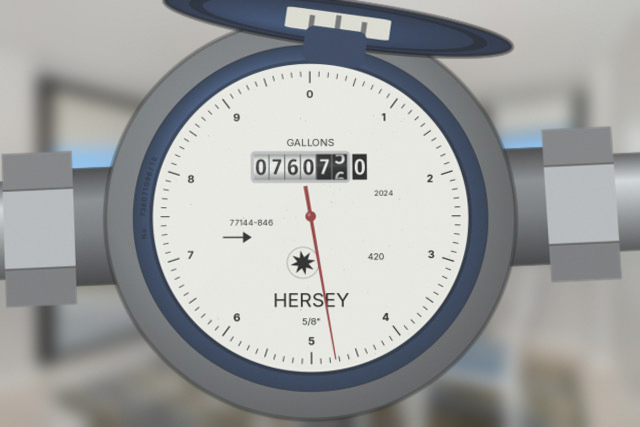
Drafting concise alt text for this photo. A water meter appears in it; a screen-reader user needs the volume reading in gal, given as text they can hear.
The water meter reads 760754.7 gal
